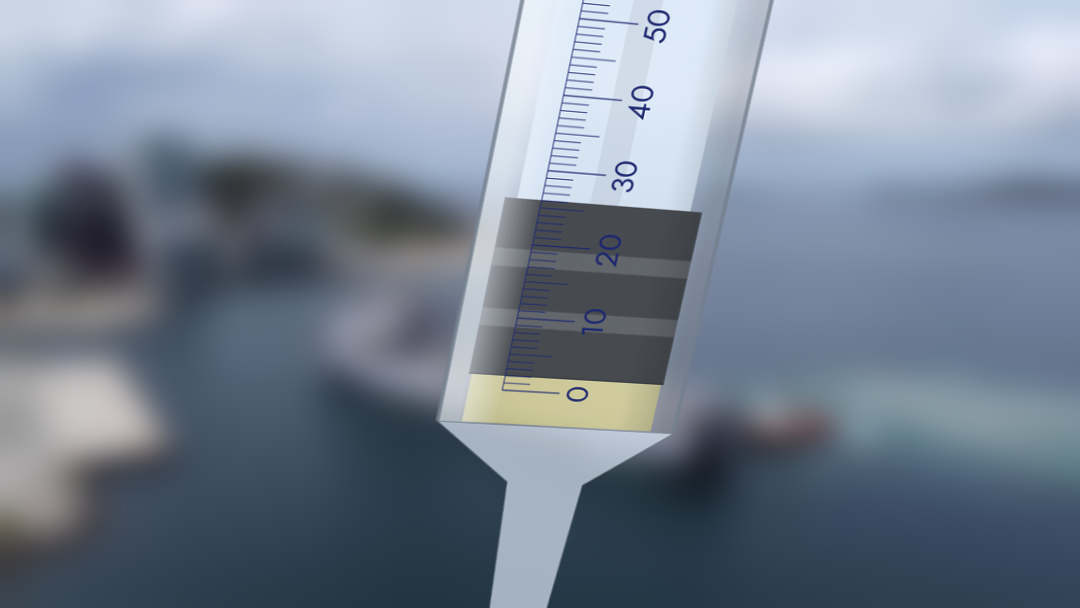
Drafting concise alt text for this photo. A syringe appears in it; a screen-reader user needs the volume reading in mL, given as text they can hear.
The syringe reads 2 mL
